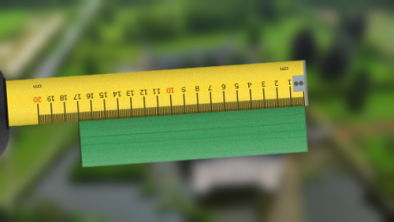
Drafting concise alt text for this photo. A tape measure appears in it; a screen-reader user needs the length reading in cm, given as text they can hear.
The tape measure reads 17 cm
